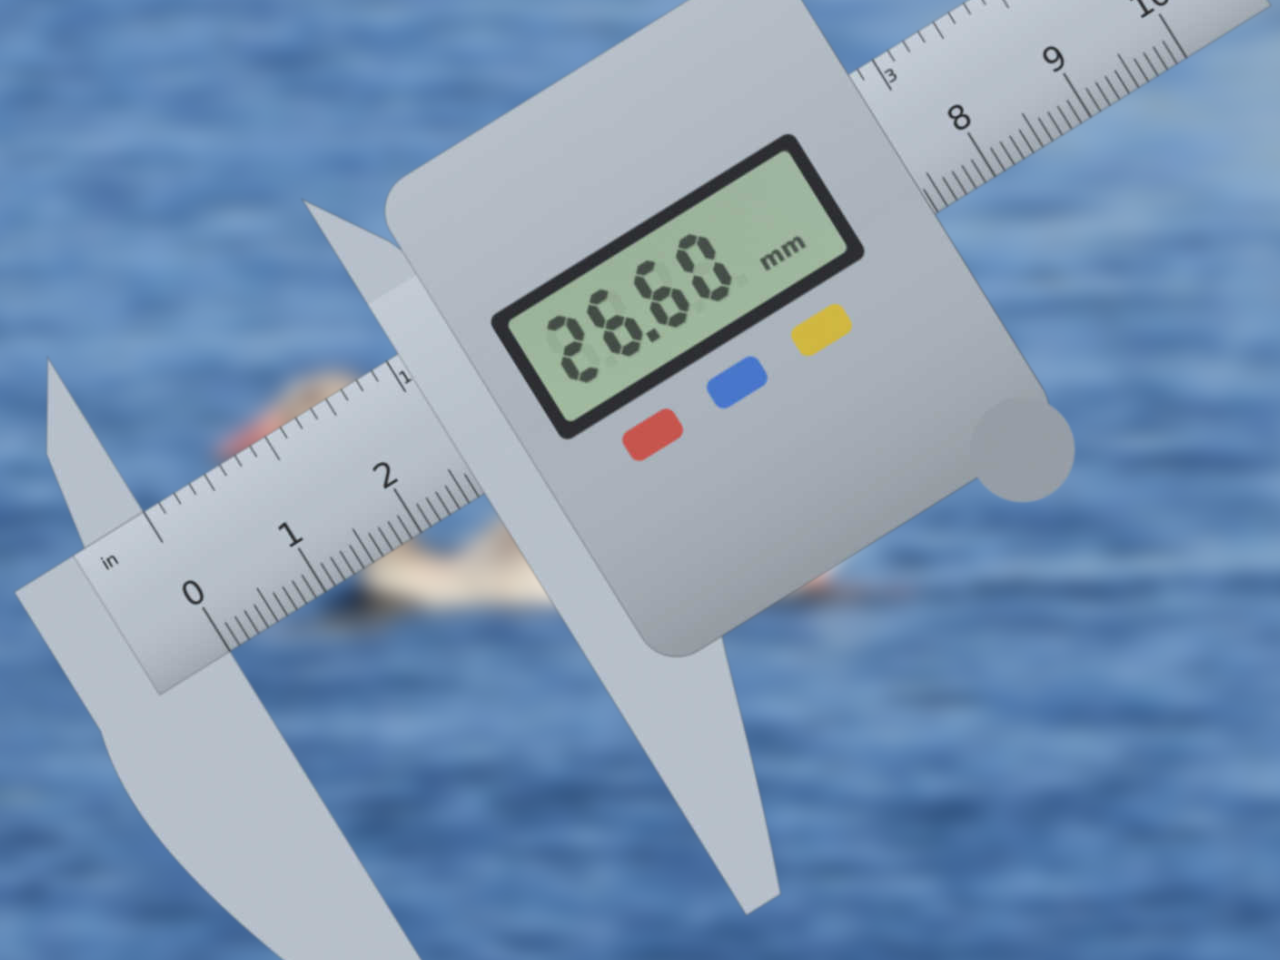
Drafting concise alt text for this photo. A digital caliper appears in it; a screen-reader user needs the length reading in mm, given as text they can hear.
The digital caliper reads 26.60 mm
